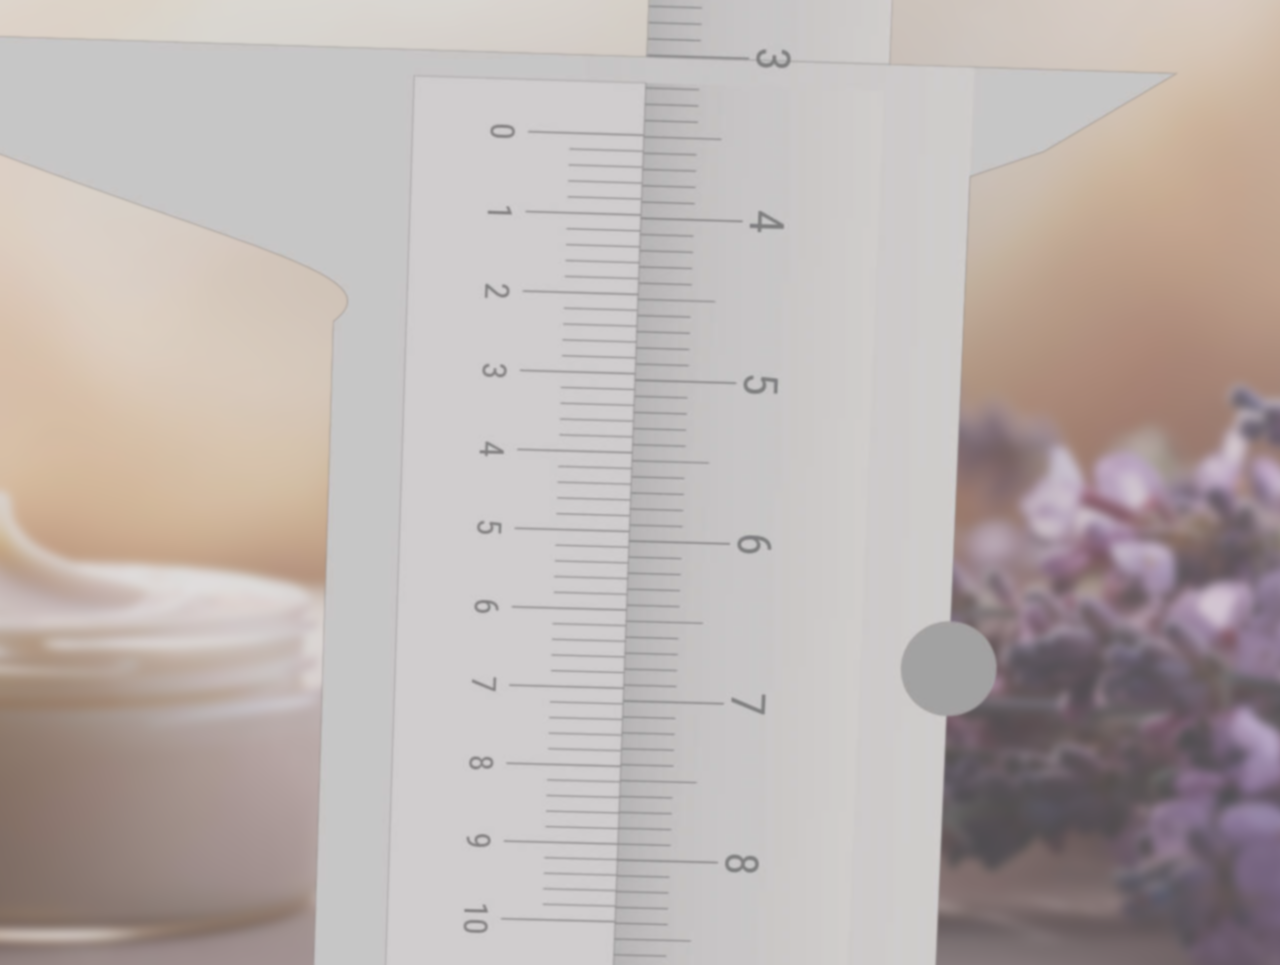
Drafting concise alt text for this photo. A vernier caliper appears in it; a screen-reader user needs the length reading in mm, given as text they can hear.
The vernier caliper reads 34.9 mm
